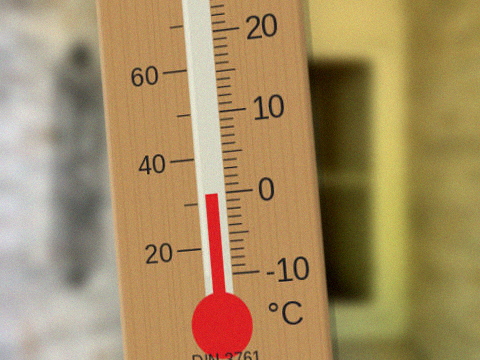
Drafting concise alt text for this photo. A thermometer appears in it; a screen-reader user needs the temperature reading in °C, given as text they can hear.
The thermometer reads 0 °C
